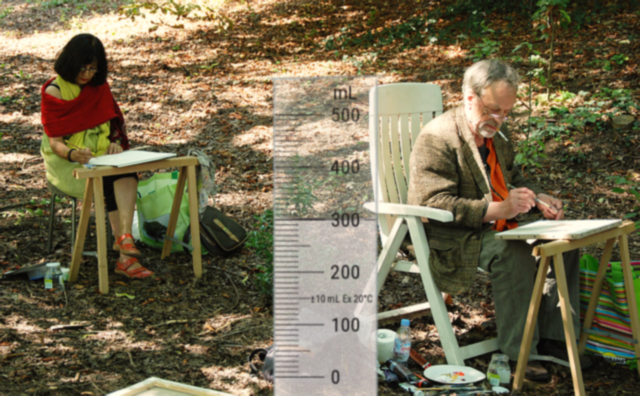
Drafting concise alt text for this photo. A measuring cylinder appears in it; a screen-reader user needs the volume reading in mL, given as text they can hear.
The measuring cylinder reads 300 mL
